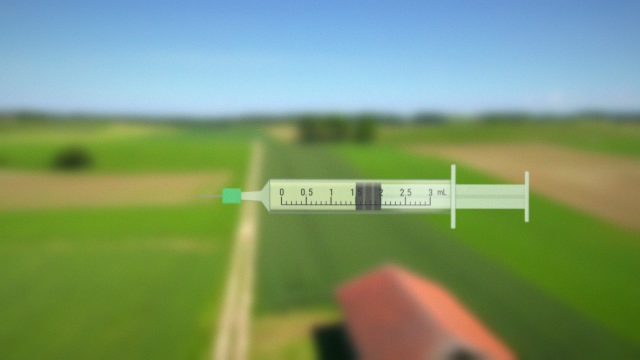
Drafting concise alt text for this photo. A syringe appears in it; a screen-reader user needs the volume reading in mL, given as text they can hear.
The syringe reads 1.5 mL
